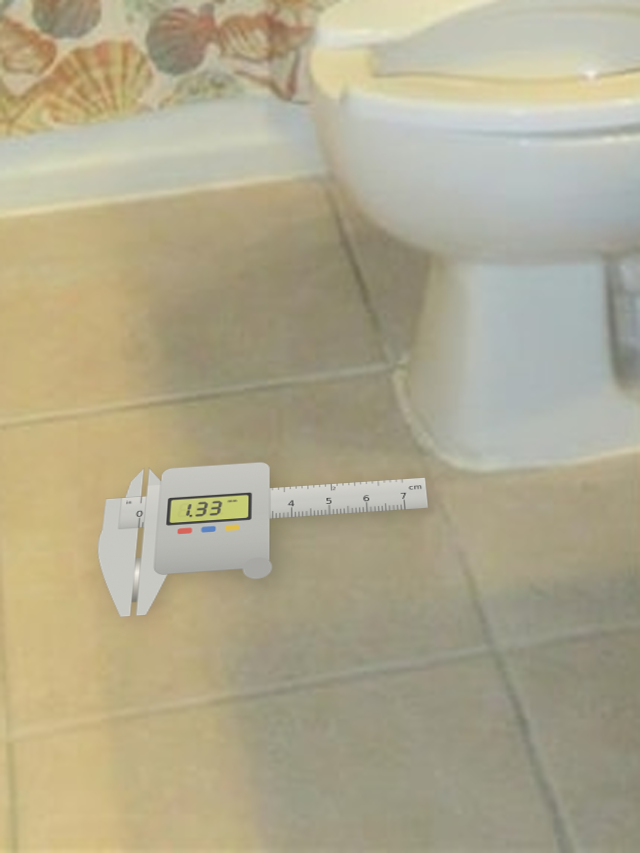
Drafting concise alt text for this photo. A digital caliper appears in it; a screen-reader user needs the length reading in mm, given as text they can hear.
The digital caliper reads 1.33 mm
